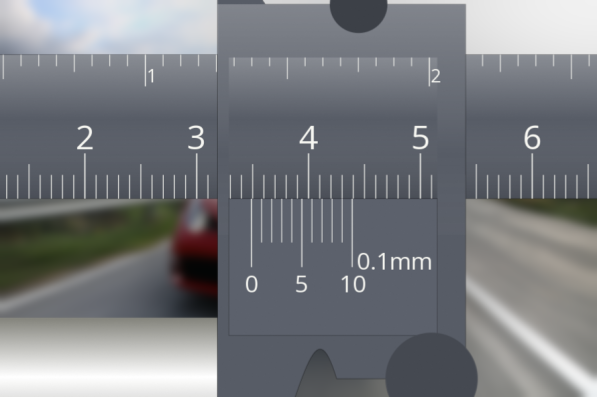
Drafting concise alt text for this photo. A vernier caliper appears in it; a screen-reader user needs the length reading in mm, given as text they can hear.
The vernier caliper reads 34.9 mm
